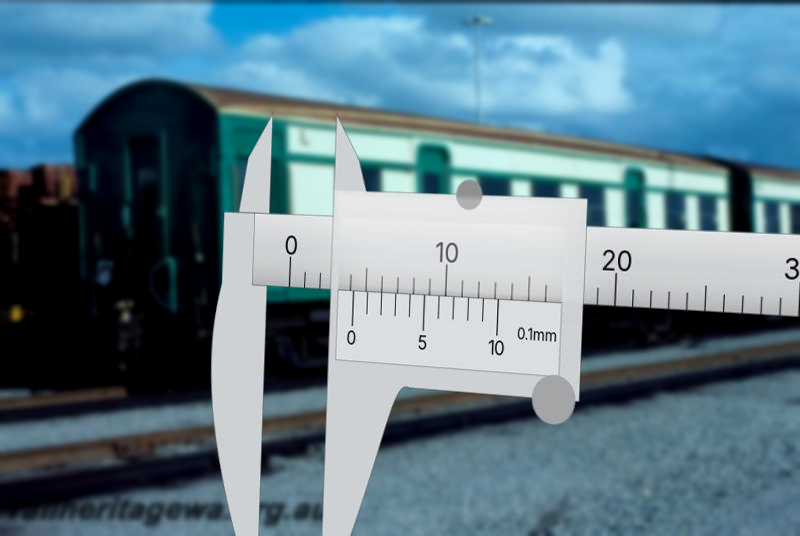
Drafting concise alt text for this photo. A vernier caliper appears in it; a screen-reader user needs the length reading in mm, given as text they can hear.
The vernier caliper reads 4.2 mm
